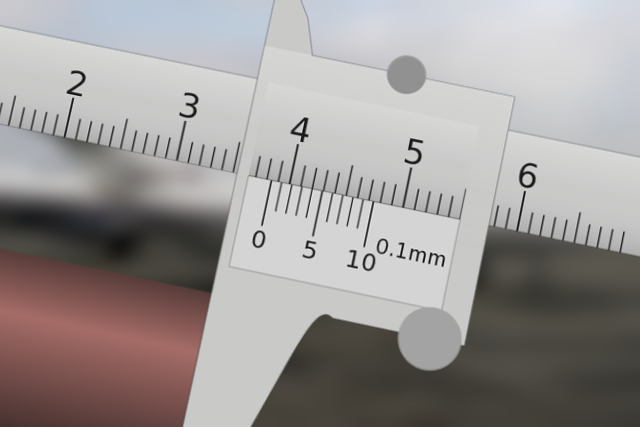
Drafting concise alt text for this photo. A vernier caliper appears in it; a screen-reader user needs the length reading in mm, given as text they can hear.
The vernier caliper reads 38.4 mm
